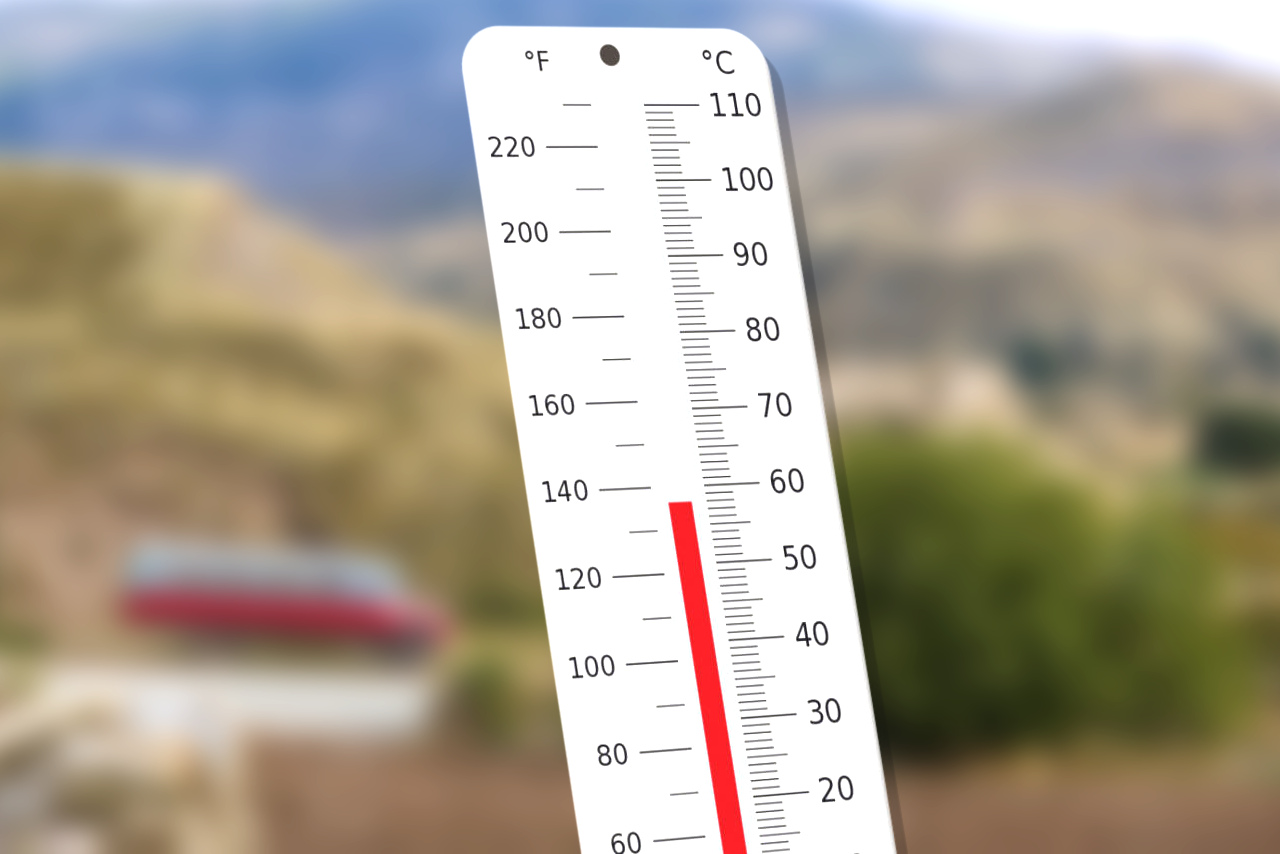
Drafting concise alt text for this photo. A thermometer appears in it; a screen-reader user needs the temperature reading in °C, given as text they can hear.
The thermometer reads 58 °C
